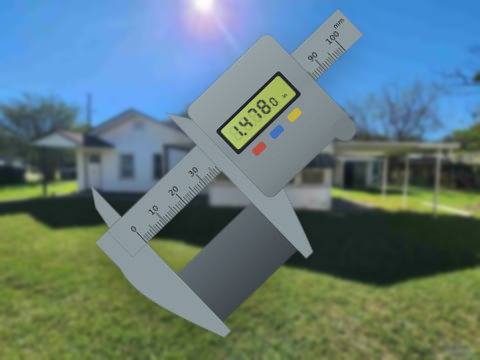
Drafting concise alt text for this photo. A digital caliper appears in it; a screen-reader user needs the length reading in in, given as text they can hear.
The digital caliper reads 1.4780 in
